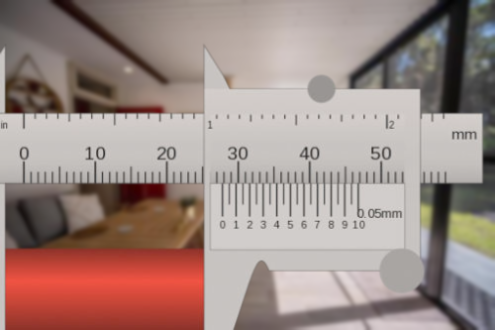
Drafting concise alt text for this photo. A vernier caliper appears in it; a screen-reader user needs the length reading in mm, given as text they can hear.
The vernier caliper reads 27.8 mm
